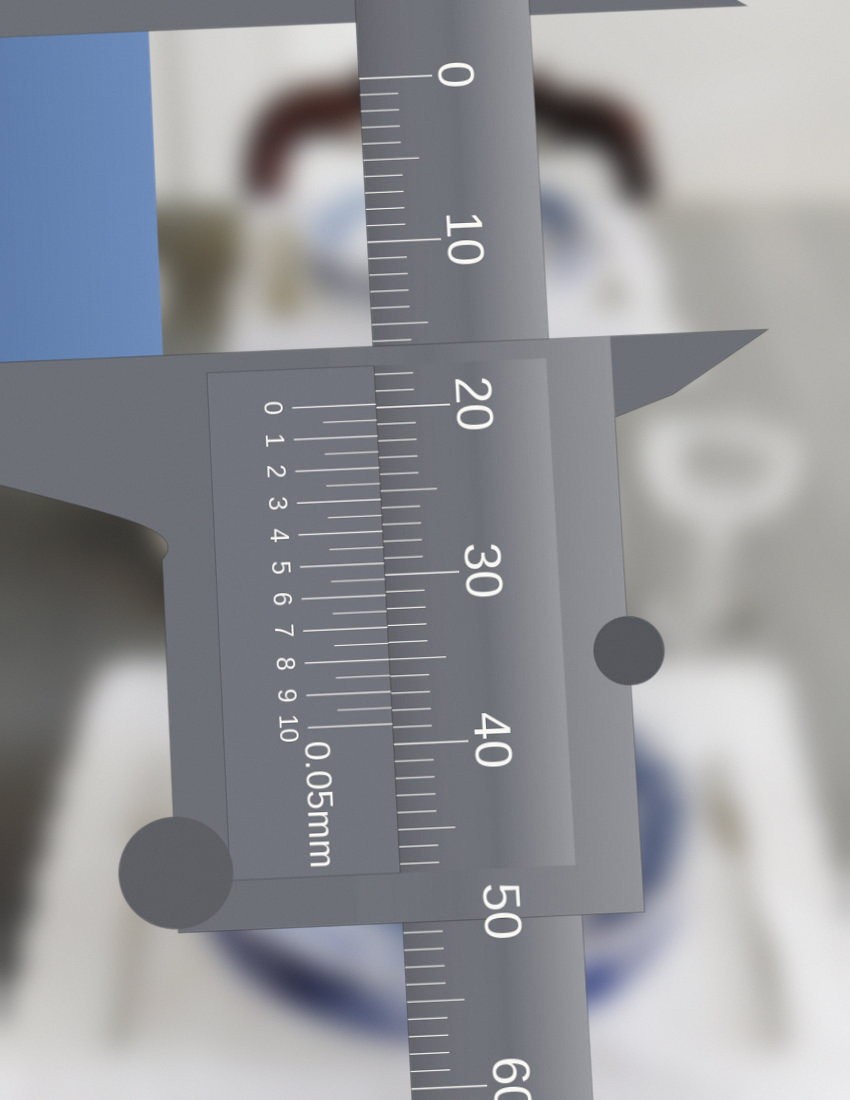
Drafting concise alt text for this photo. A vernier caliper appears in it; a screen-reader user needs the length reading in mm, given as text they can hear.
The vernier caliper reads 19.8 mm
